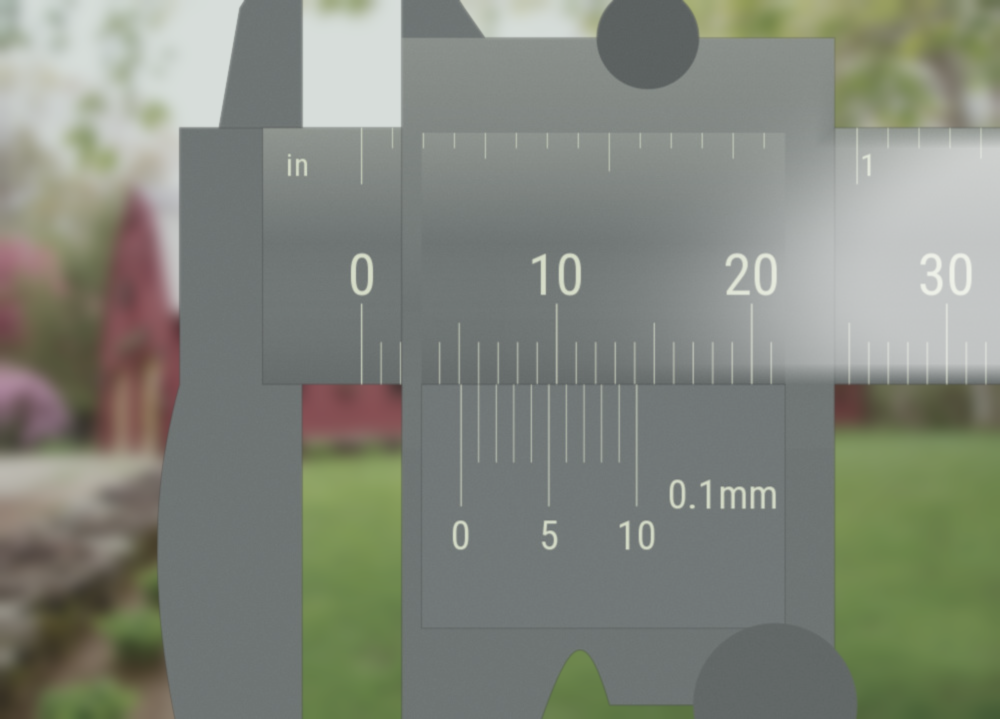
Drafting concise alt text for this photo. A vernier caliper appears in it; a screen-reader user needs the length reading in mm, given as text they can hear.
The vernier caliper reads 5.1 mm
